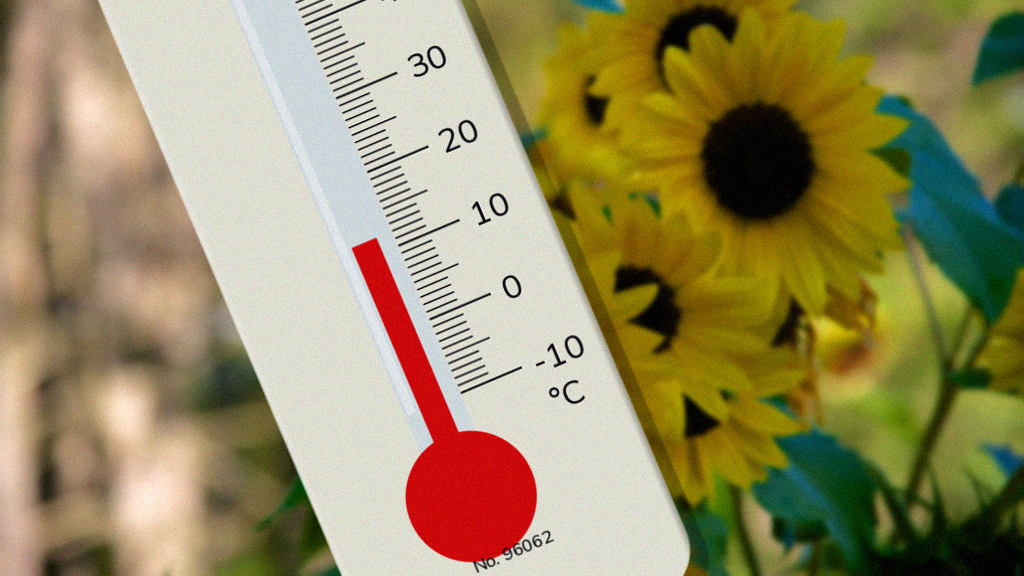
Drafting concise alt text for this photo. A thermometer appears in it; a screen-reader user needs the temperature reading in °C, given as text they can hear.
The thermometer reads 12 °C
